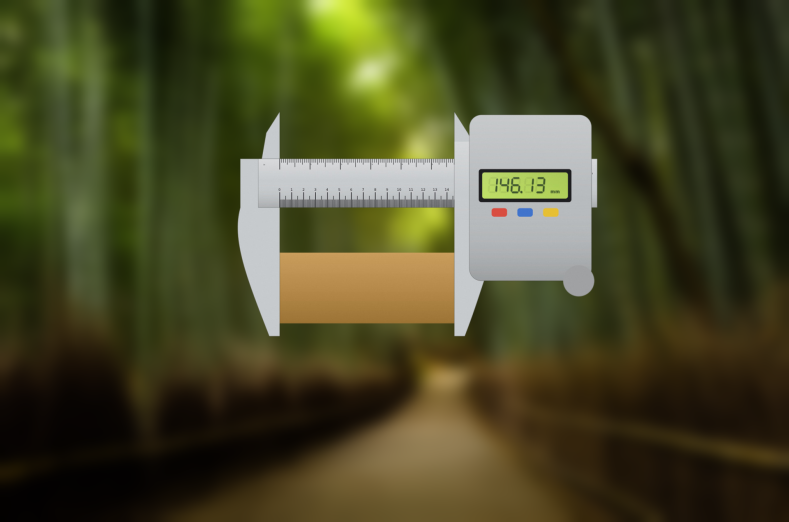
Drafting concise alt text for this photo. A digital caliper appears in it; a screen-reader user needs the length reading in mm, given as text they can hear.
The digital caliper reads 146.13 mm
